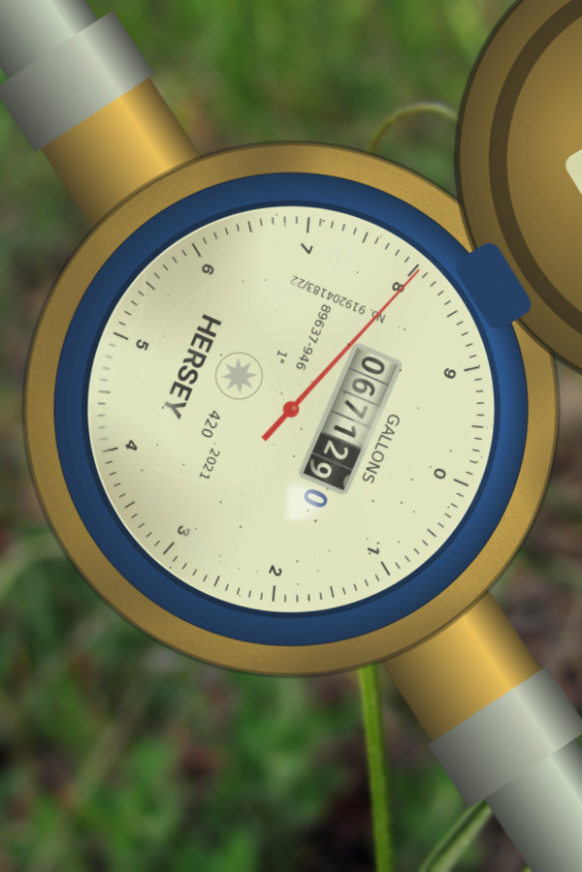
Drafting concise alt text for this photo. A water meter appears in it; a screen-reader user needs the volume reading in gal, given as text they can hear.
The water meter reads 671288.0 gal
